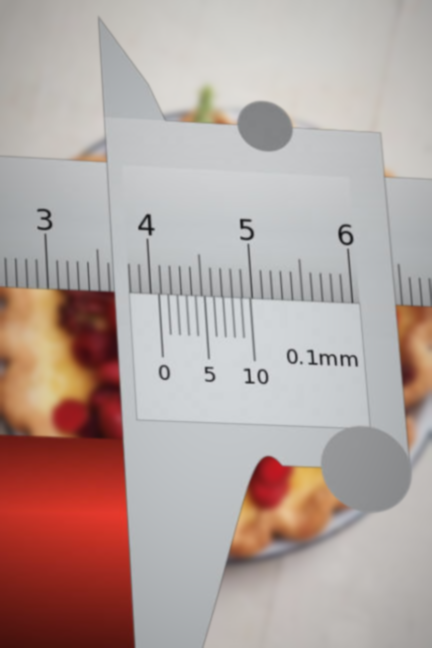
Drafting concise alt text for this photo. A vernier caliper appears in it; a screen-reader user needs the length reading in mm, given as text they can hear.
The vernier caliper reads 40.8 mm
